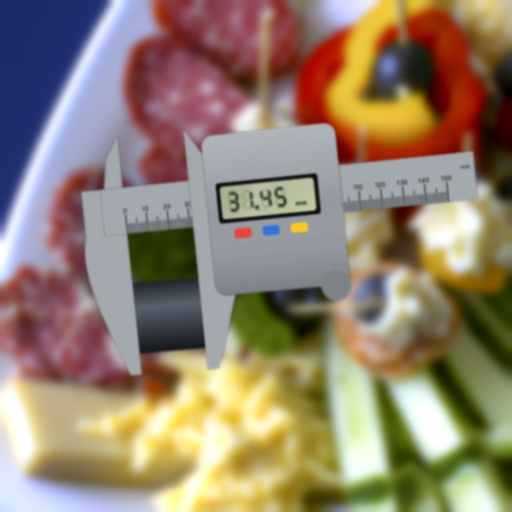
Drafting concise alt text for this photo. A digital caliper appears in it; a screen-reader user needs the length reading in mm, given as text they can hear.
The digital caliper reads 31.45 mm
